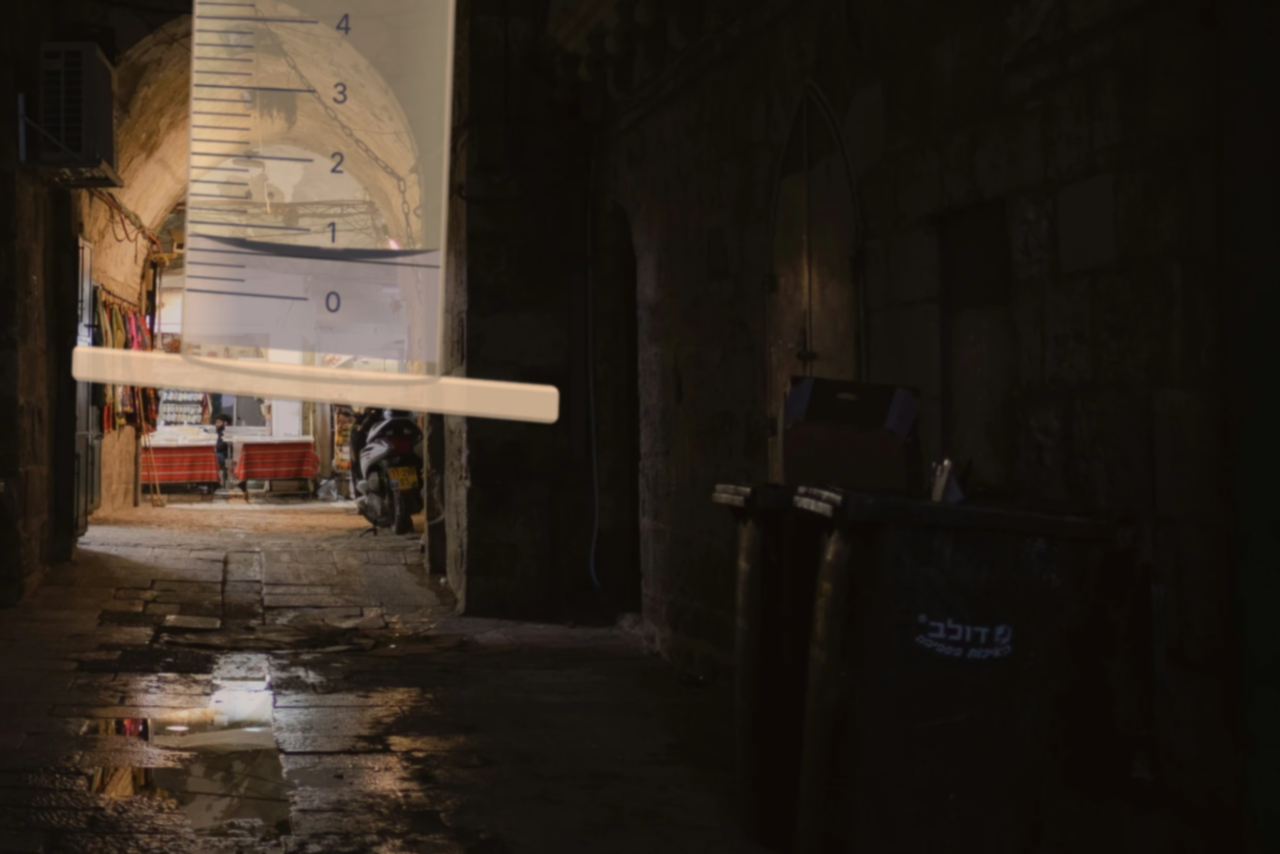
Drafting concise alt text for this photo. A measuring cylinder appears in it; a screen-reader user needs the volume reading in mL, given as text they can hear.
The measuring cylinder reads 0.6 mL
